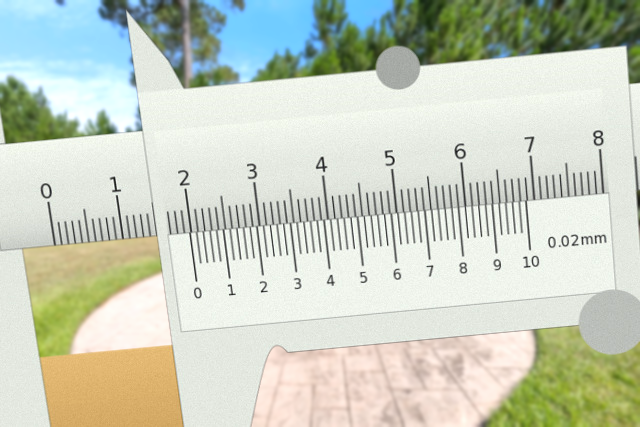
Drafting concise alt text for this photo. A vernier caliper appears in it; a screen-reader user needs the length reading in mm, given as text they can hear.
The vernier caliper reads 19.8 mm
